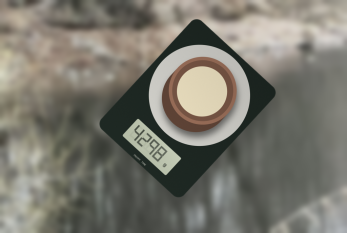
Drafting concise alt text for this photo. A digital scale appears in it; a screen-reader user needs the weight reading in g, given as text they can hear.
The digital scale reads 4298 g
